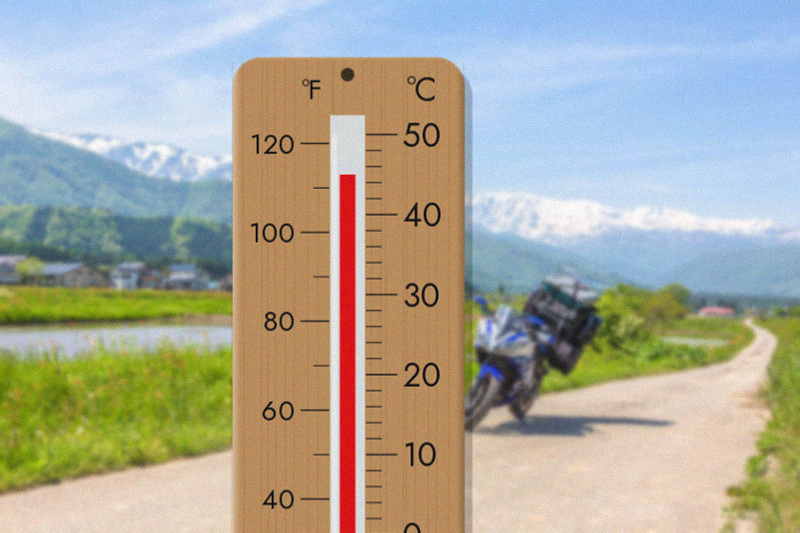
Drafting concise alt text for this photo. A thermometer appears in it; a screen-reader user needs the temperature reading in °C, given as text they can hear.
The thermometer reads 45 °C
